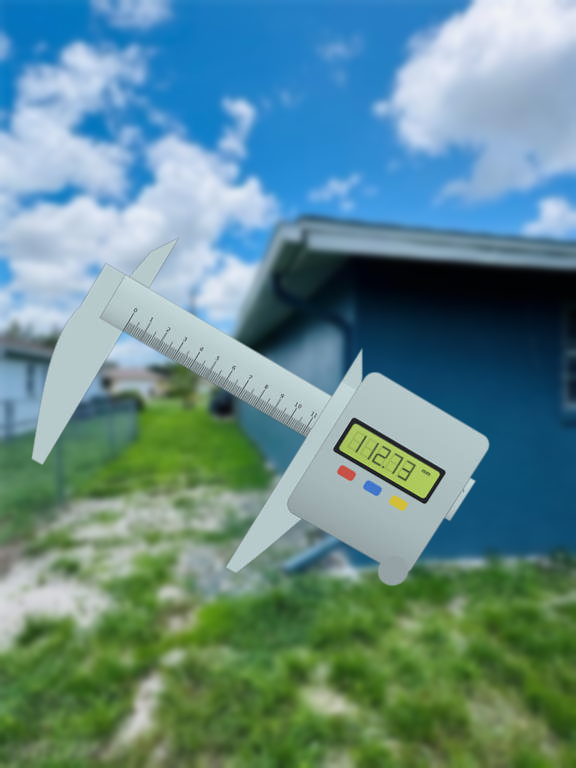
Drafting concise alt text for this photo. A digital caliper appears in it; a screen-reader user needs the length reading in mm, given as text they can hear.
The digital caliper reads 112.73 mm
